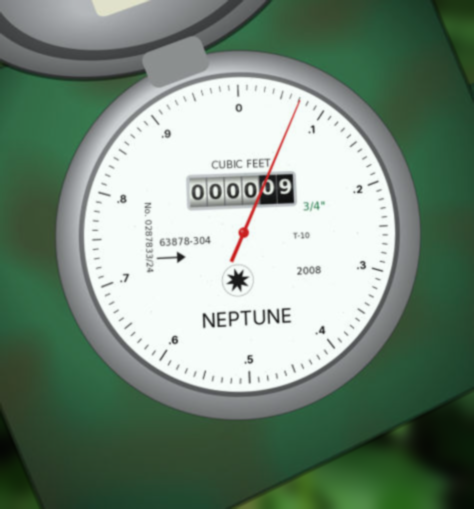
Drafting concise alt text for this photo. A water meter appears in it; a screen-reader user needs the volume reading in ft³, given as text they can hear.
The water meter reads 9.07 ft³
